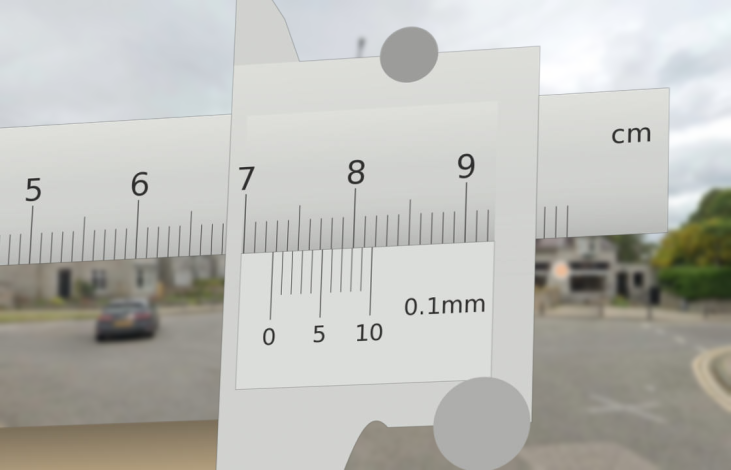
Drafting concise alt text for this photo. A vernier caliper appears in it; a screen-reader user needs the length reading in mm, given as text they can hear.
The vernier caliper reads 72.7 mm
